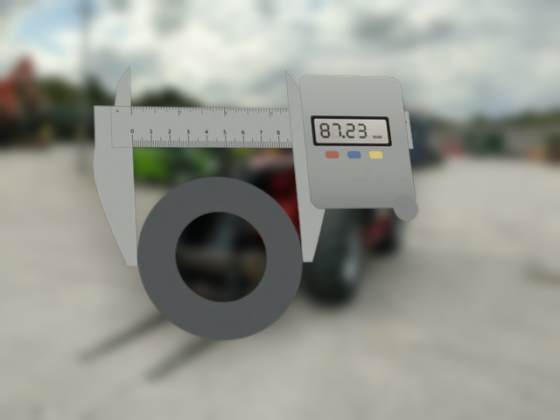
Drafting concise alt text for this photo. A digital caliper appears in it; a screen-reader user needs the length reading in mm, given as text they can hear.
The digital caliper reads 87.23 mm
